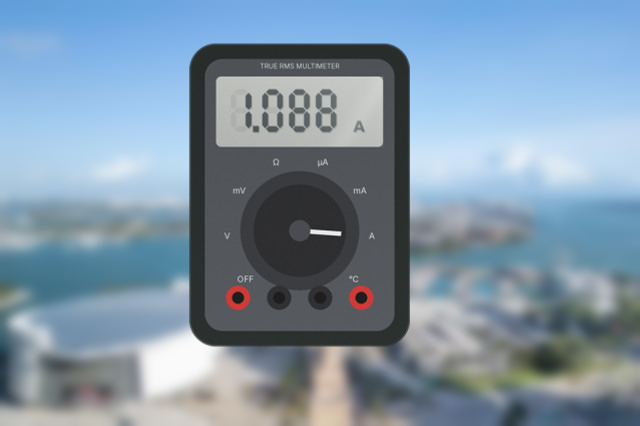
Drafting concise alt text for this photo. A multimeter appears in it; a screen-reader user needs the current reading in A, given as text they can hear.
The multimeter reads 1.088 A
